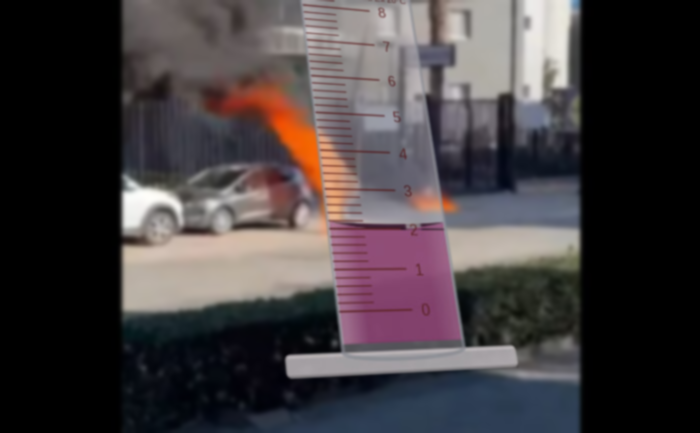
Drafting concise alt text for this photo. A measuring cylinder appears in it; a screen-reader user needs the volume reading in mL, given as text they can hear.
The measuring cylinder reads 2 mL
